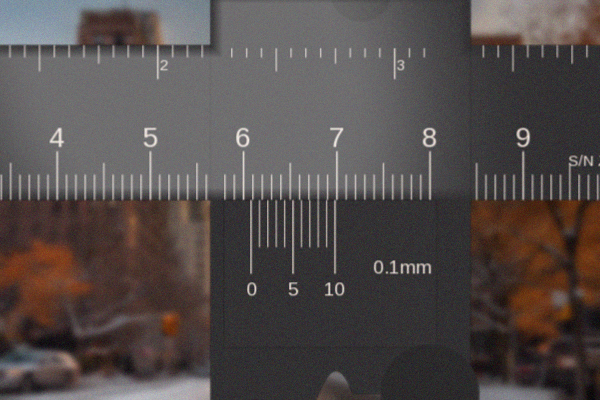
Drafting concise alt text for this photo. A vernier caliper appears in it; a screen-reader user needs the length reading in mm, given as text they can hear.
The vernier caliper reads 60.8 mm
